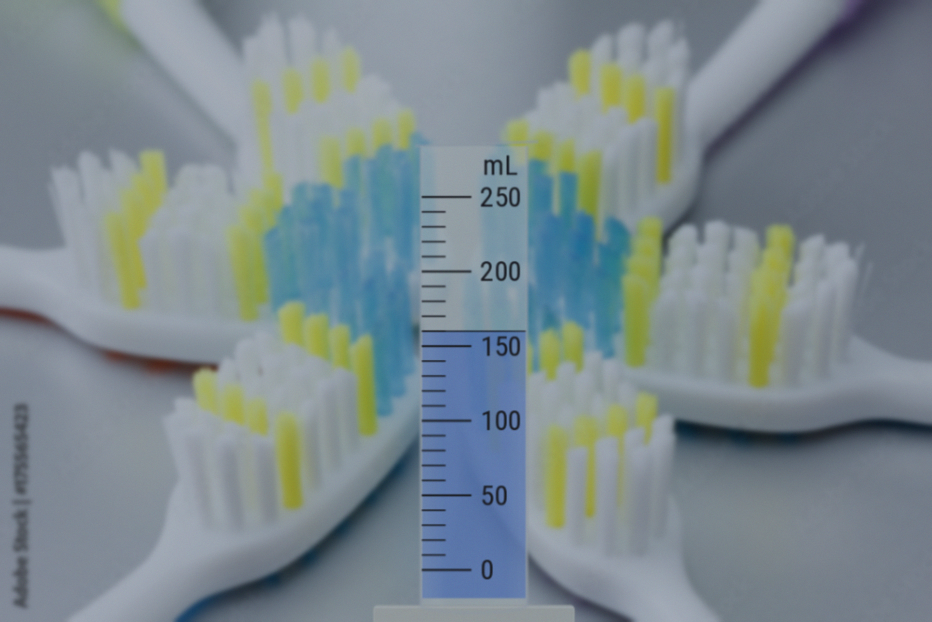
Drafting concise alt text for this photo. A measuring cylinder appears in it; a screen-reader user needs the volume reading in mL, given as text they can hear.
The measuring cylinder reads 160 mL
